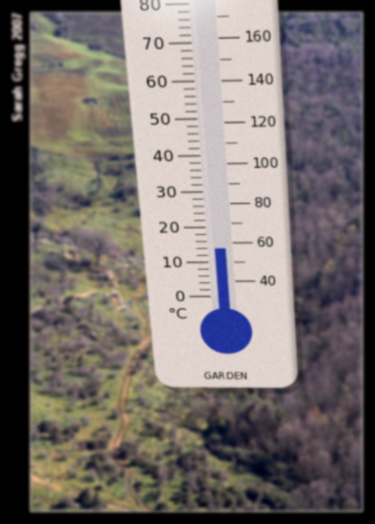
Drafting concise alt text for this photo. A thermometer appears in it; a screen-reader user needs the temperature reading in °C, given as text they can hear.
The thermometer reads 14 °C
